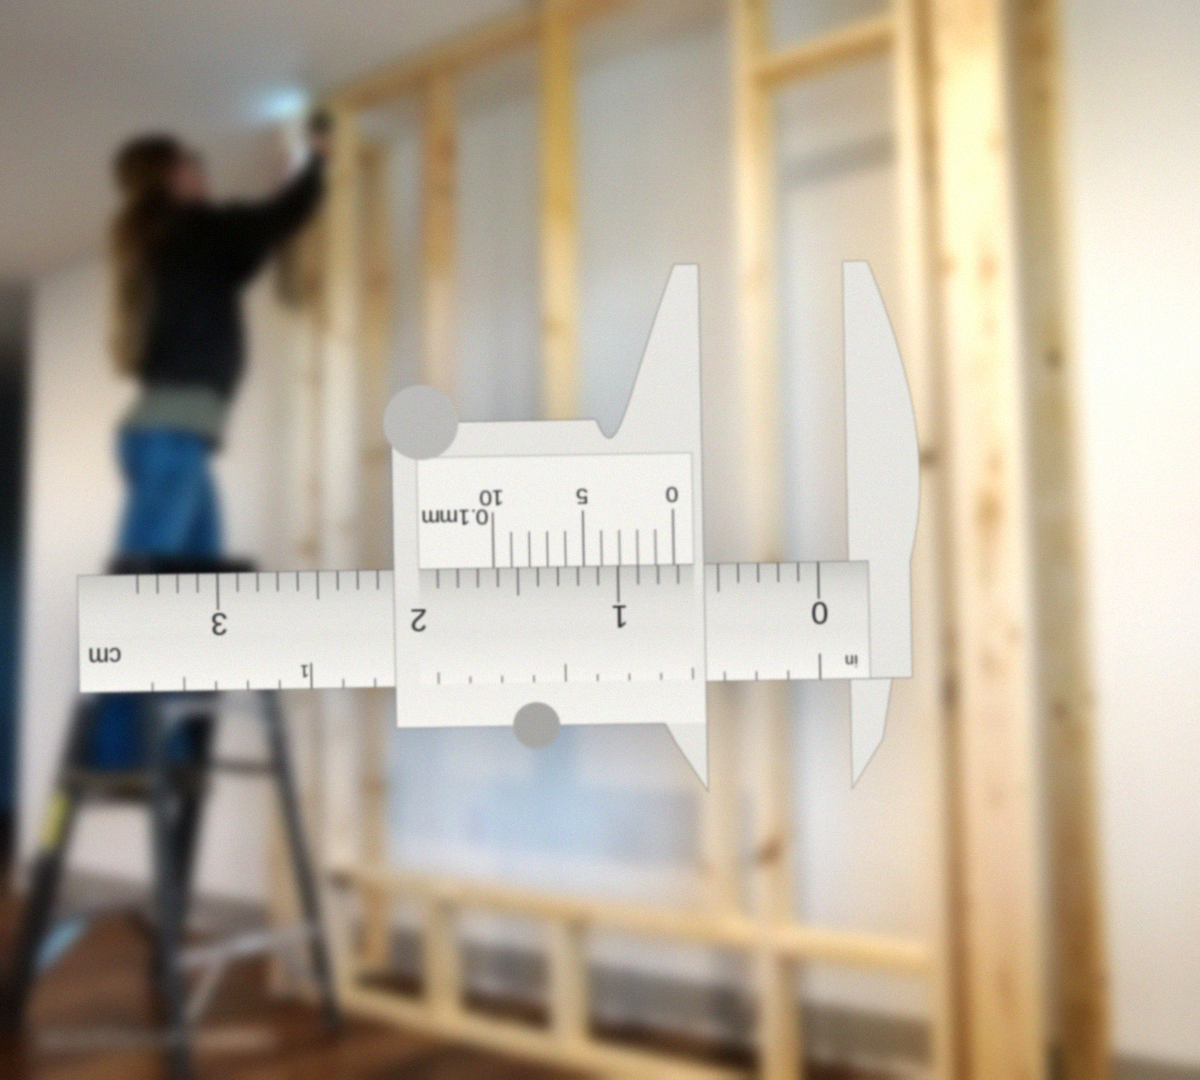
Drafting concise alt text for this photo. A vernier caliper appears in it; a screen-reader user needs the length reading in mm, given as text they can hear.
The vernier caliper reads 7.2 mm
